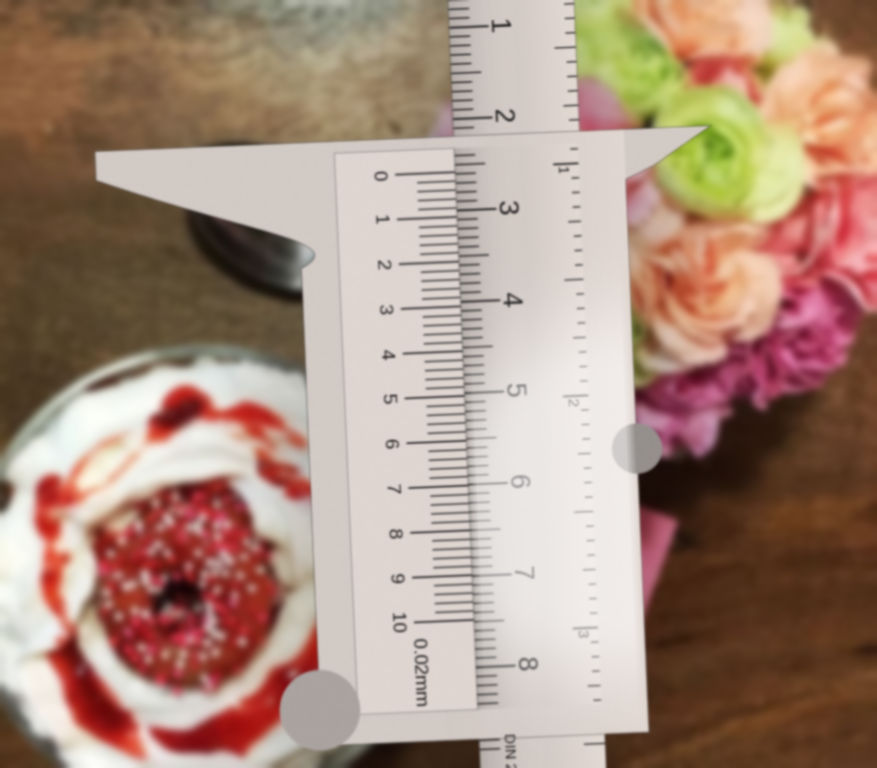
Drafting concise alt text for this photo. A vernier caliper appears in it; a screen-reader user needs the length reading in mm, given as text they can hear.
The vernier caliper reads 25.8 mm
